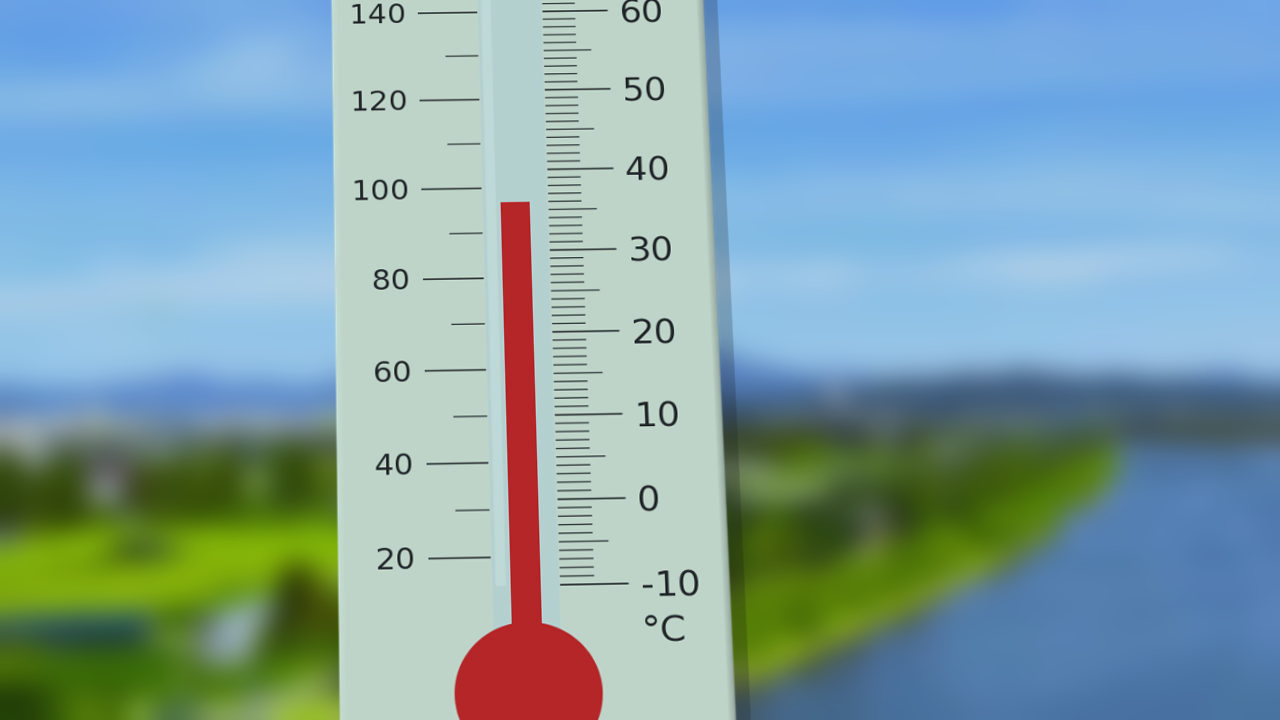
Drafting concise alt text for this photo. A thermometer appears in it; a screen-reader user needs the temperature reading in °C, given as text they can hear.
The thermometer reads 36 °C
